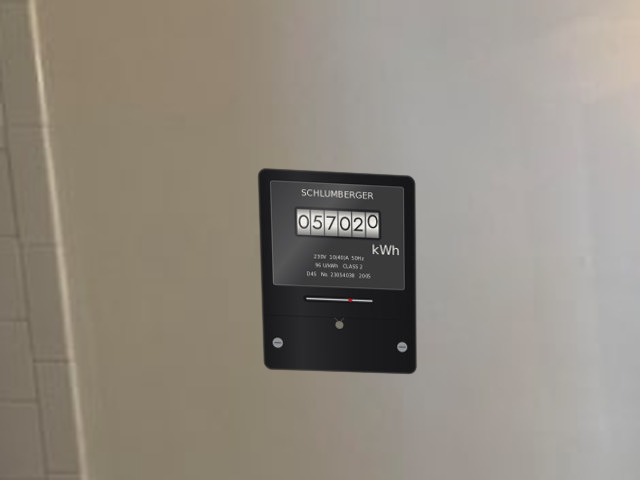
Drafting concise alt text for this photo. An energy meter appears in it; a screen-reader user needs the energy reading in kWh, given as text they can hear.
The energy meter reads 57020 kWh
